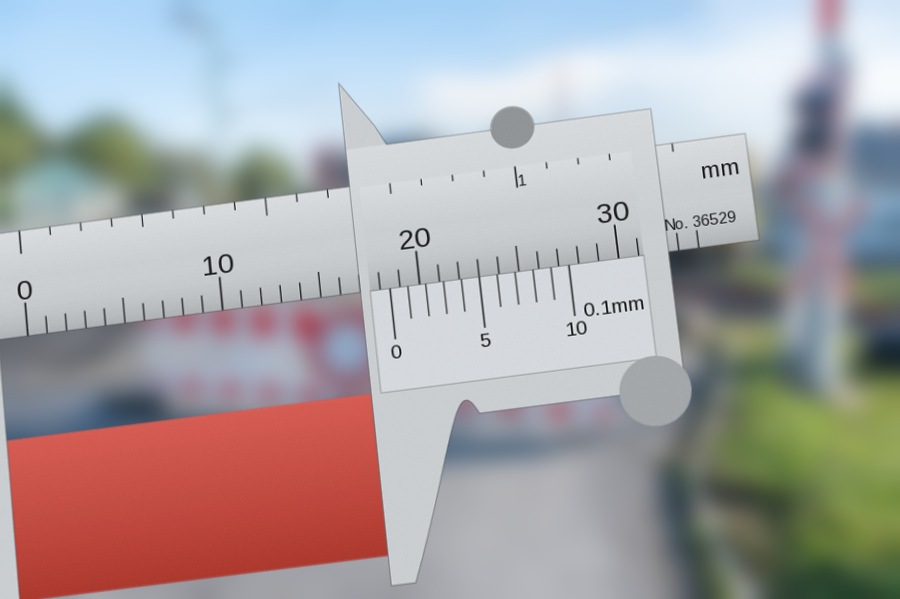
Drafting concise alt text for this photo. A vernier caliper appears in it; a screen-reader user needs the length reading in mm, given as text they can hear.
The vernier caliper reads 18.5 mm
